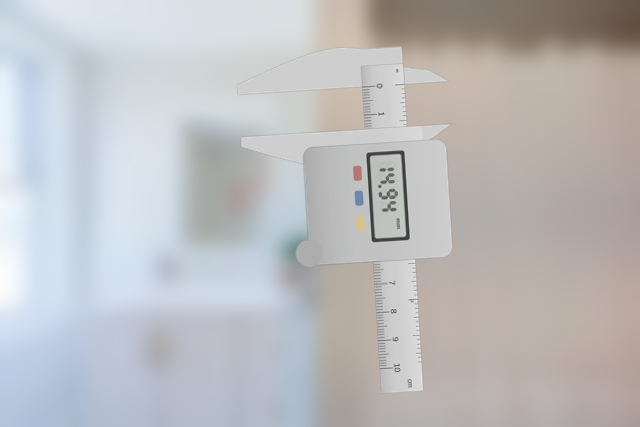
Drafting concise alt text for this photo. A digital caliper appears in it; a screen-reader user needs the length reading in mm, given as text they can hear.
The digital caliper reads 14.94 mm
